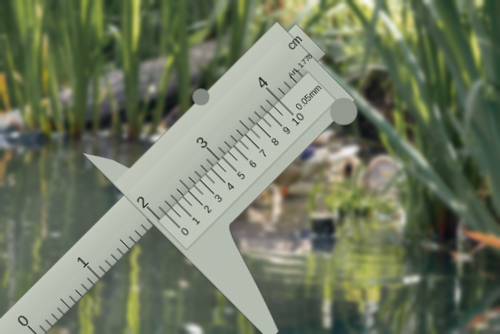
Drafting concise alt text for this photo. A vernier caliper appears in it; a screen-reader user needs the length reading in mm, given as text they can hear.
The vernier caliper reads 21.0 mm
